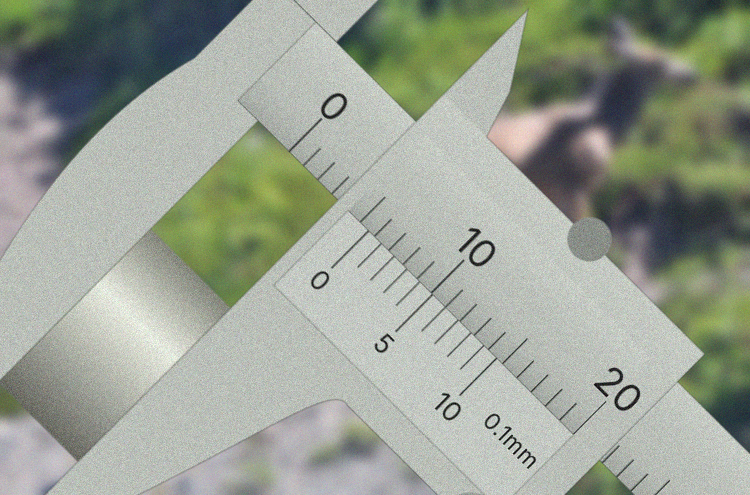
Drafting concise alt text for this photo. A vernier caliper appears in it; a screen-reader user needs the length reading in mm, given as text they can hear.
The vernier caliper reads 5.6 mm
